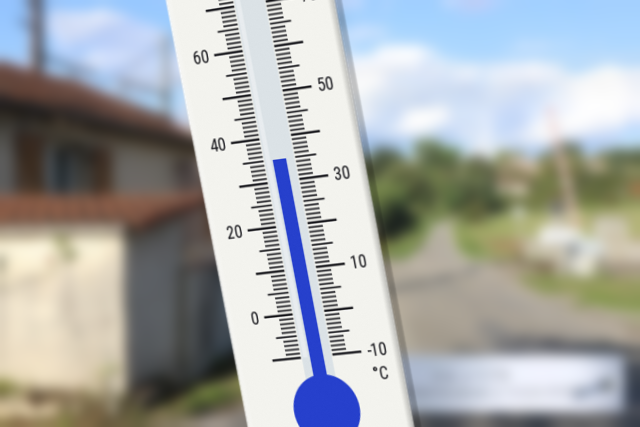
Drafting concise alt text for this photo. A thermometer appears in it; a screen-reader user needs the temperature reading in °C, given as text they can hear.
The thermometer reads 35 °C
